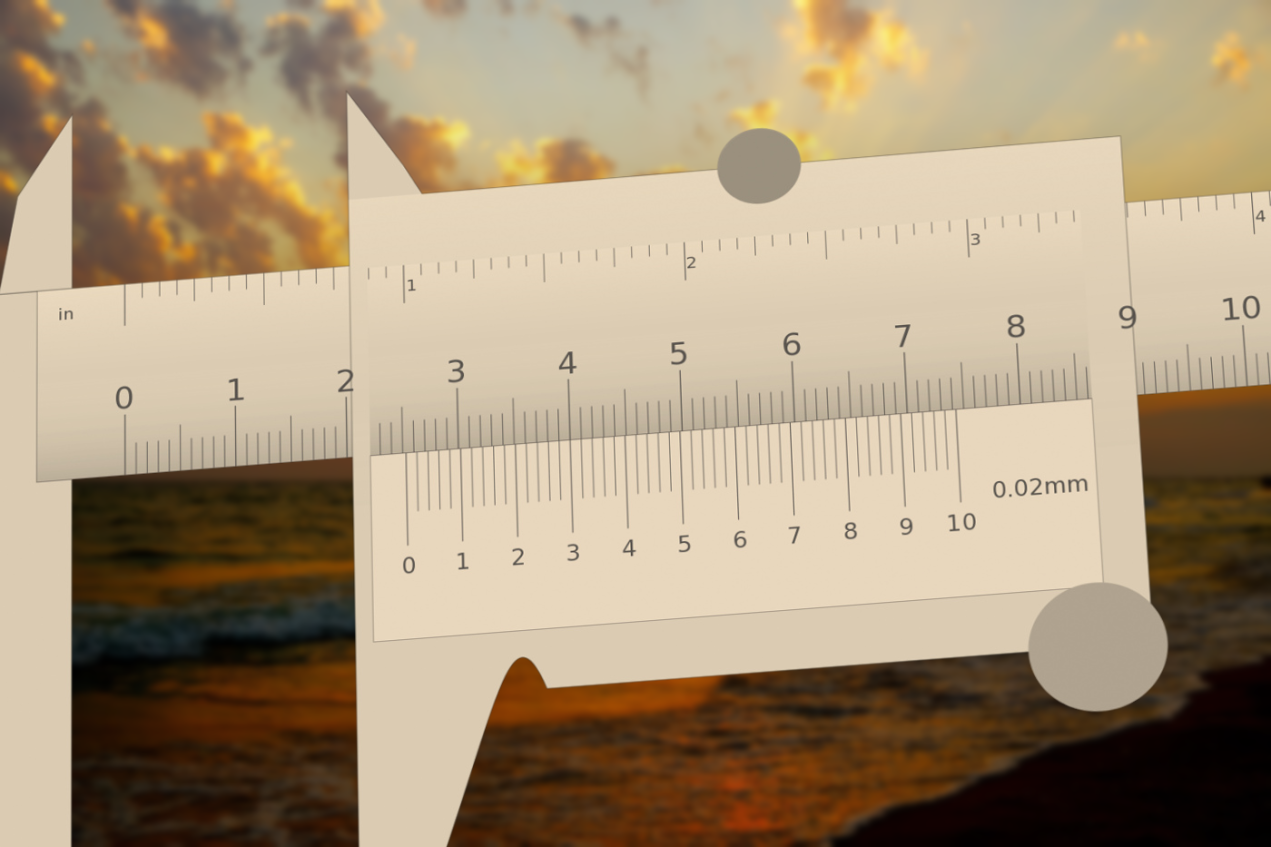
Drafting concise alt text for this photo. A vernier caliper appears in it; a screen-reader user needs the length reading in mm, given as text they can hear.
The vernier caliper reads 25.3 mm
